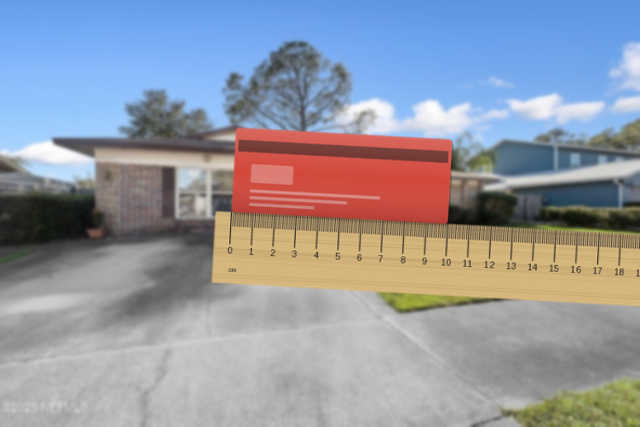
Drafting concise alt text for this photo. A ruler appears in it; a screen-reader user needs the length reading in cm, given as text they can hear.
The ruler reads 10 cm
